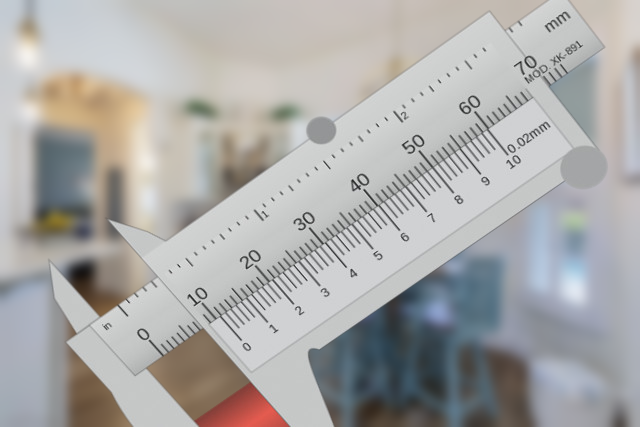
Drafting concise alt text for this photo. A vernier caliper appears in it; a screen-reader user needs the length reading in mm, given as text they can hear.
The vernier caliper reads 10.8 mm
